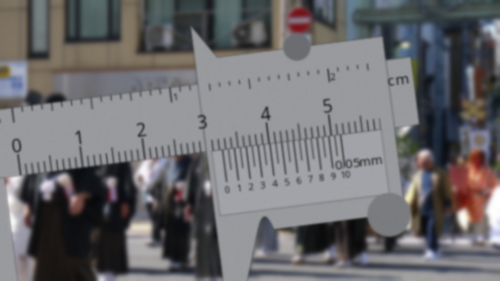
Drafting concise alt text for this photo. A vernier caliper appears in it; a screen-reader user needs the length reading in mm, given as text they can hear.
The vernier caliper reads 32.5 mm
